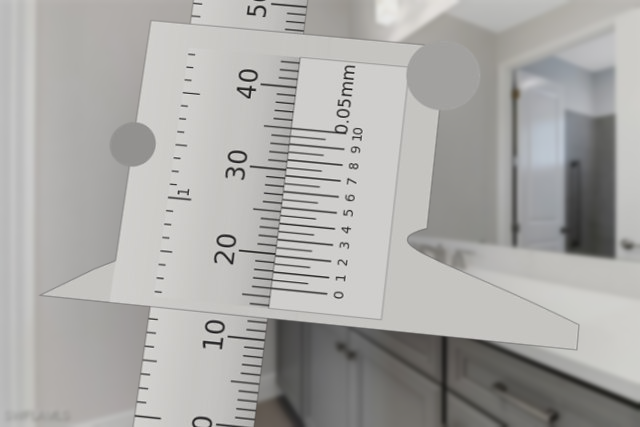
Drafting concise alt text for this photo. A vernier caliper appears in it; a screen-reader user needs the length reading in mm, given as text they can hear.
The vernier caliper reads 16.0 mm
